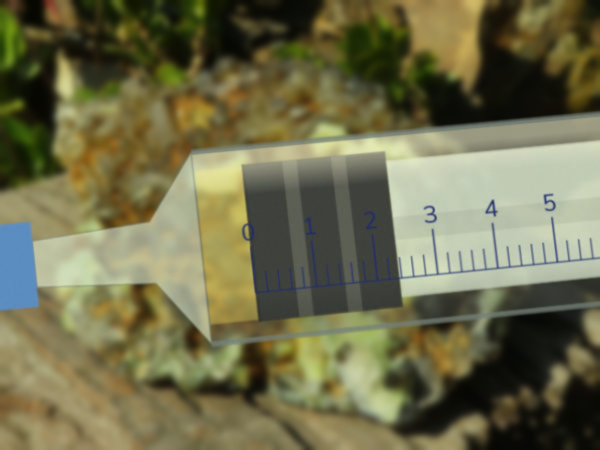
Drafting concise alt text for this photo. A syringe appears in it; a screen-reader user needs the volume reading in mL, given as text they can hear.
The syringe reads 0 mL
